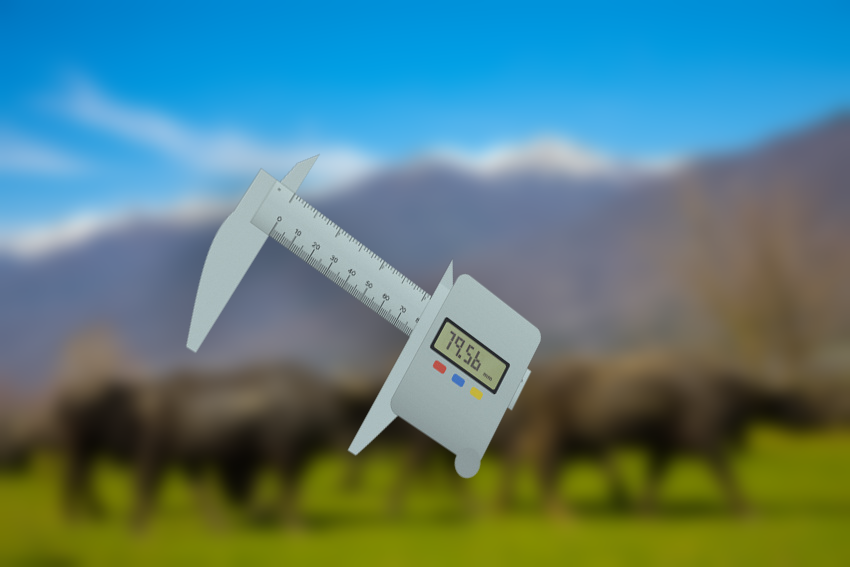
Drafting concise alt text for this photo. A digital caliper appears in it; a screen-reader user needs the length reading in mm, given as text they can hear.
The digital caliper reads 79.56 mm
